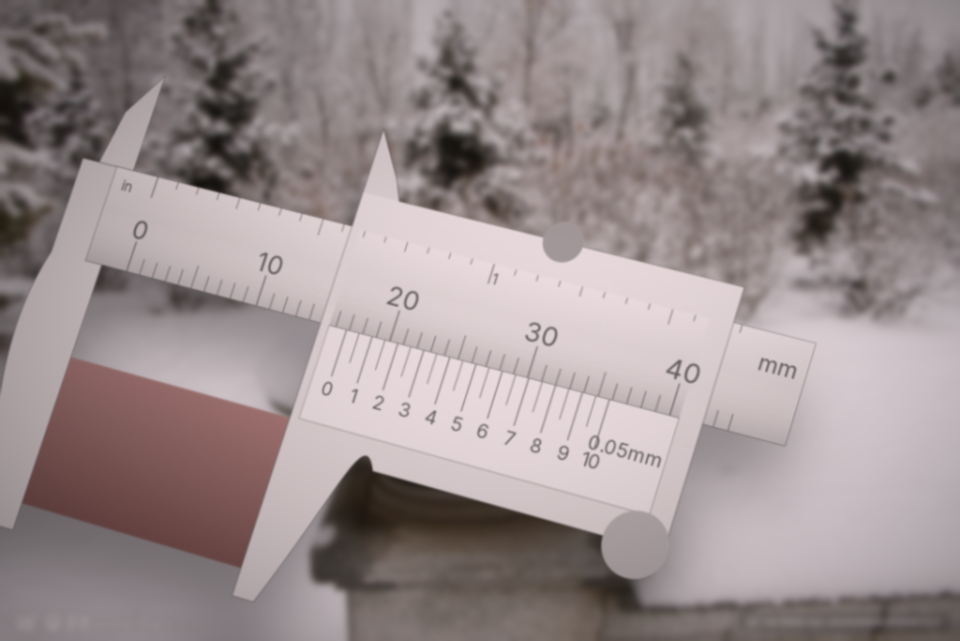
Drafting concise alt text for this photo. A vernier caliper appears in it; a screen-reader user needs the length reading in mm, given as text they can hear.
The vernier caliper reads 16.8 mm
